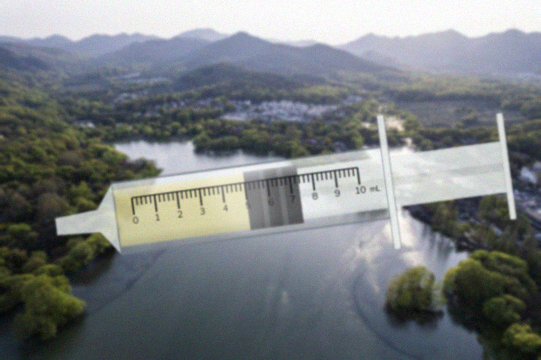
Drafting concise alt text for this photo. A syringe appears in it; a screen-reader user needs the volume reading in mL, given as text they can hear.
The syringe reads 5 mL
